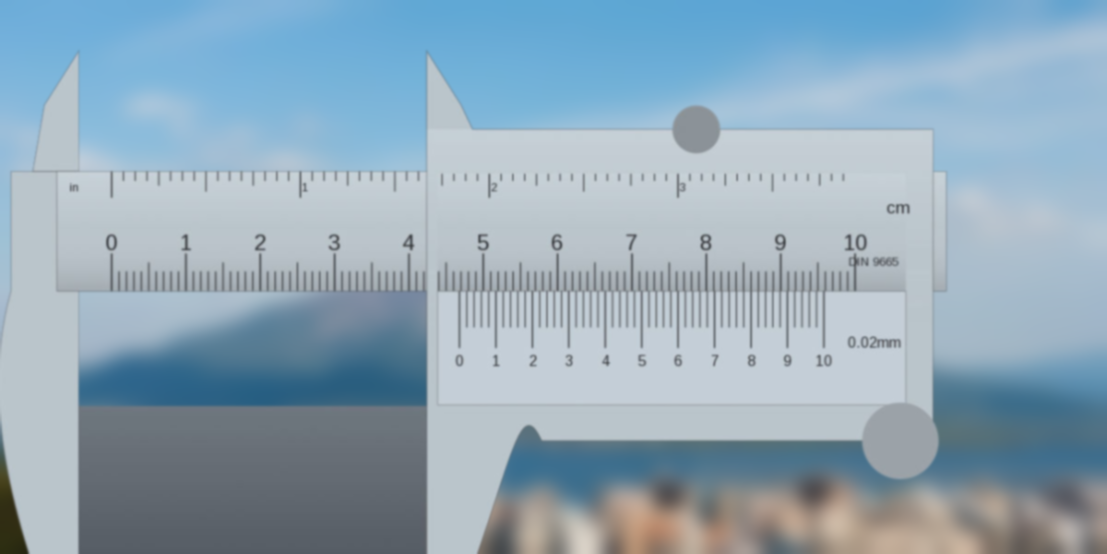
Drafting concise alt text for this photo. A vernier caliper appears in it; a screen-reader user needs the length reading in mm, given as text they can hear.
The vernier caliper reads 46.8 mm
